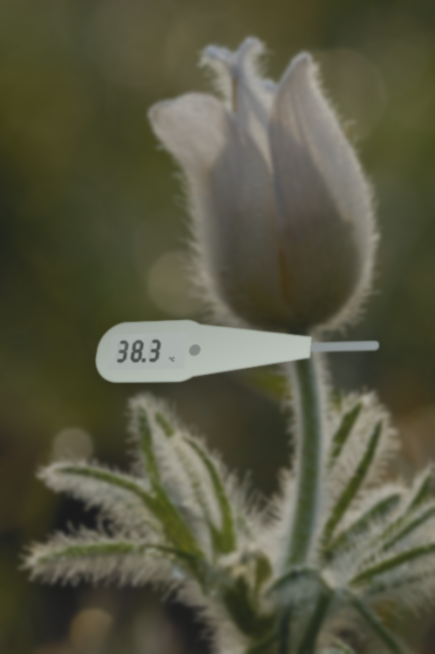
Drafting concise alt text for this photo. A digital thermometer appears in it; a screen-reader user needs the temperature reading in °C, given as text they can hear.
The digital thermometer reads 38.3 °C
